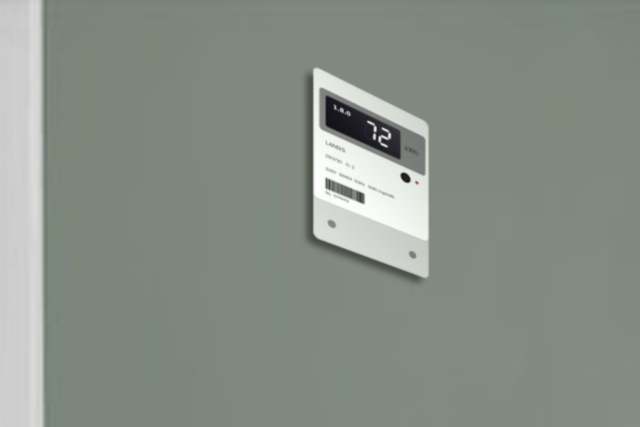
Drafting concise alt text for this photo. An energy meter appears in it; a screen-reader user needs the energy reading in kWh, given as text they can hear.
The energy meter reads 72 kWh
